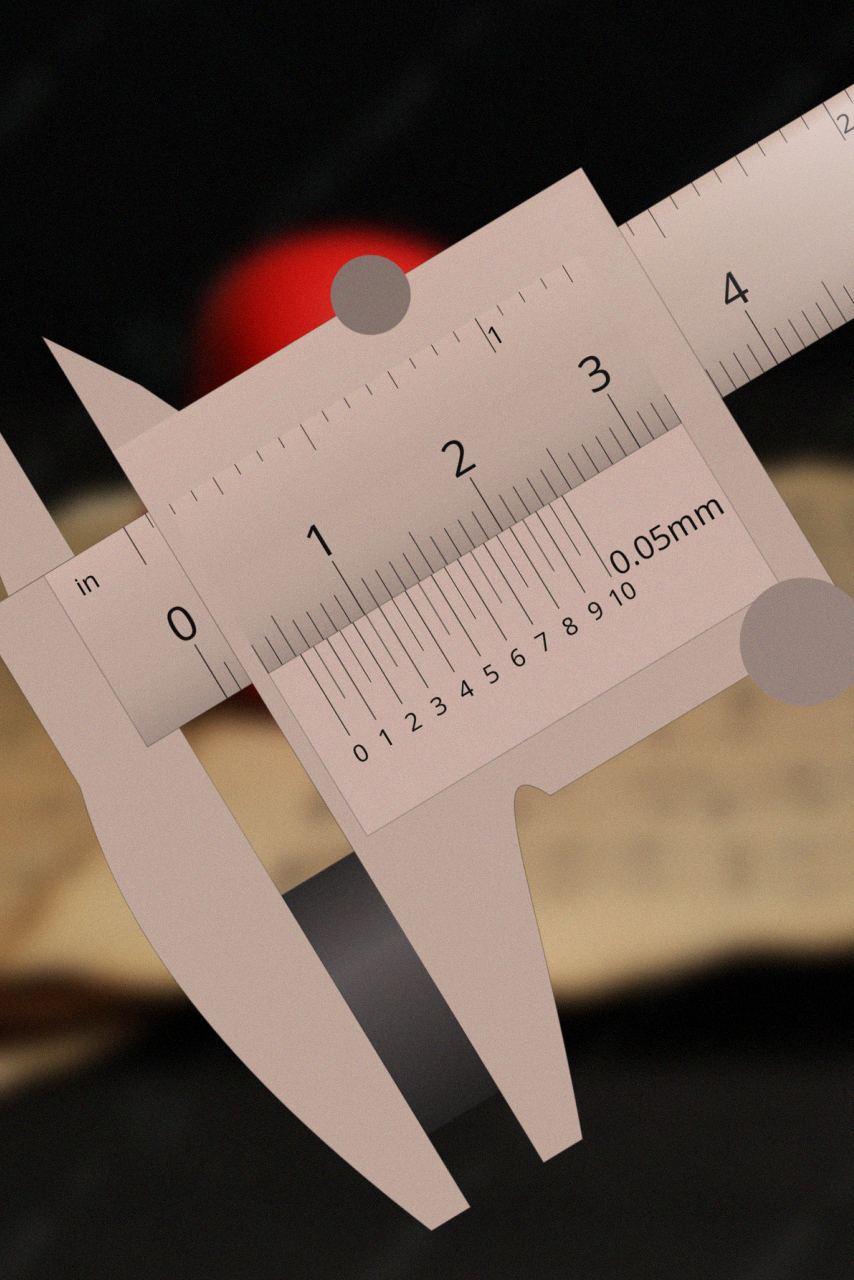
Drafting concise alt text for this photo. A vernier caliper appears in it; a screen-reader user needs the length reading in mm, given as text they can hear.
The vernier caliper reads 5.3 mm
